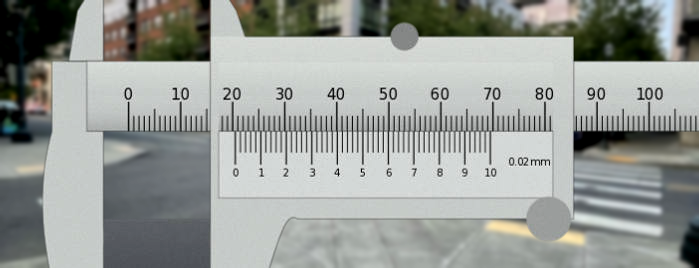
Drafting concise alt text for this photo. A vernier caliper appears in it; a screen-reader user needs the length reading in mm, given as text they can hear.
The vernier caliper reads 20.5 mm
